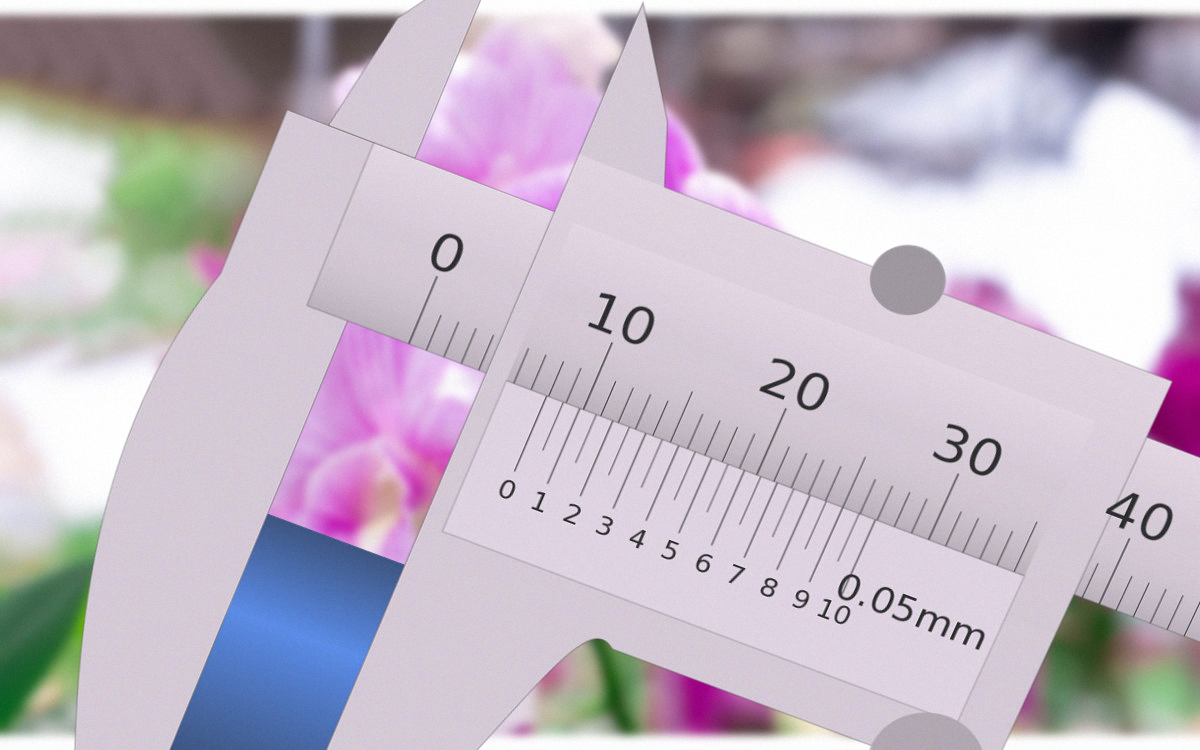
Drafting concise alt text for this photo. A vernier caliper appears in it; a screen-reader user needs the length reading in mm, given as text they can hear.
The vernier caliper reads 7.9 mm
